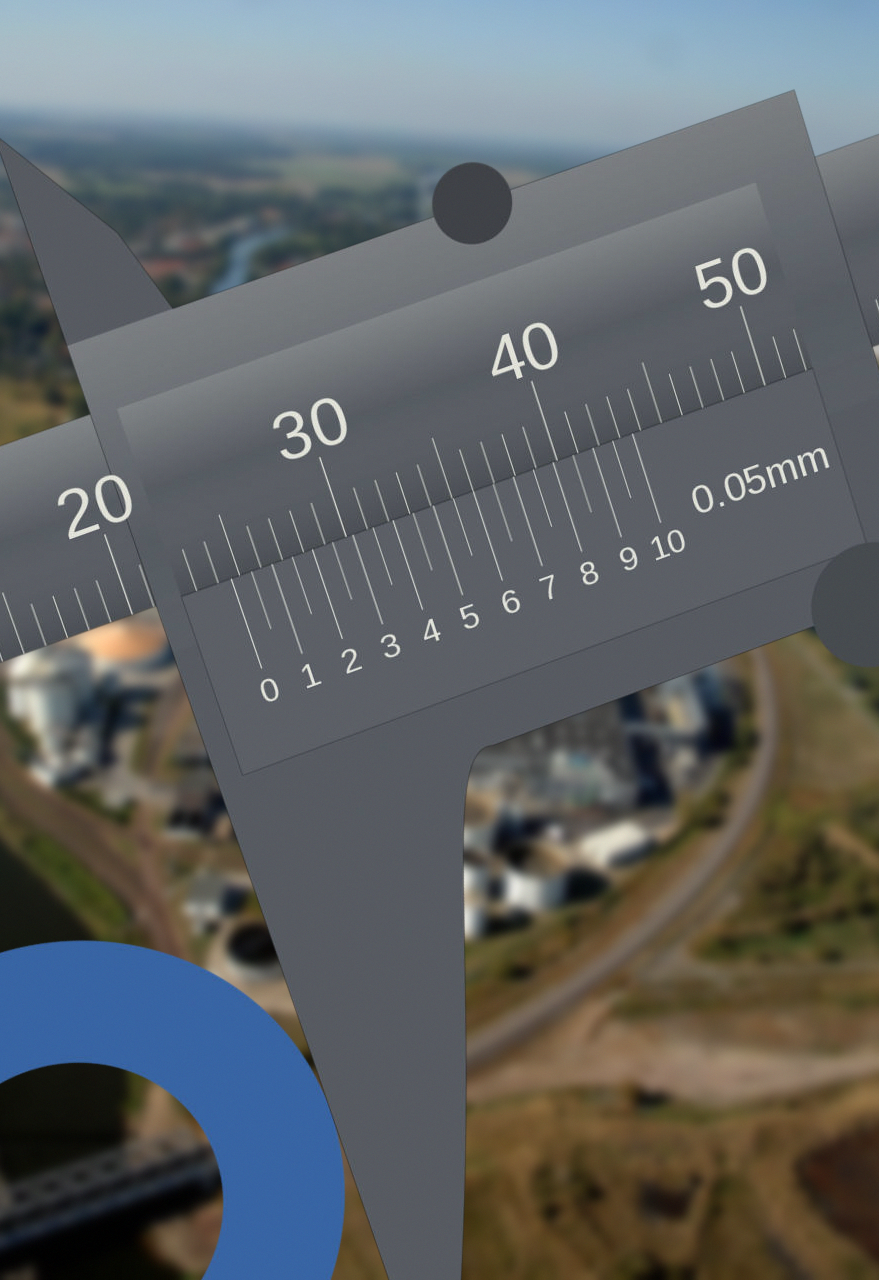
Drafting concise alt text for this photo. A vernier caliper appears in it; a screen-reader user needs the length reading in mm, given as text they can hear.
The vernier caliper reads 24.6 mm
